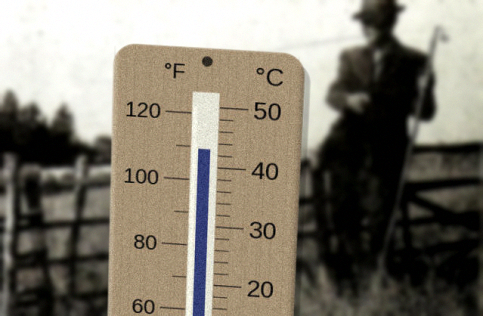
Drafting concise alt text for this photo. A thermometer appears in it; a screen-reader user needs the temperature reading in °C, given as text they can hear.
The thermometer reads 43 °C
